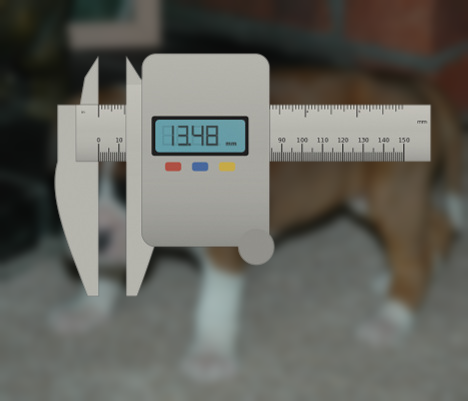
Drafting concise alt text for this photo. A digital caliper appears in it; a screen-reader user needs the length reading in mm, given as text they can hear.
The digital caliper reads 13.48 mm
